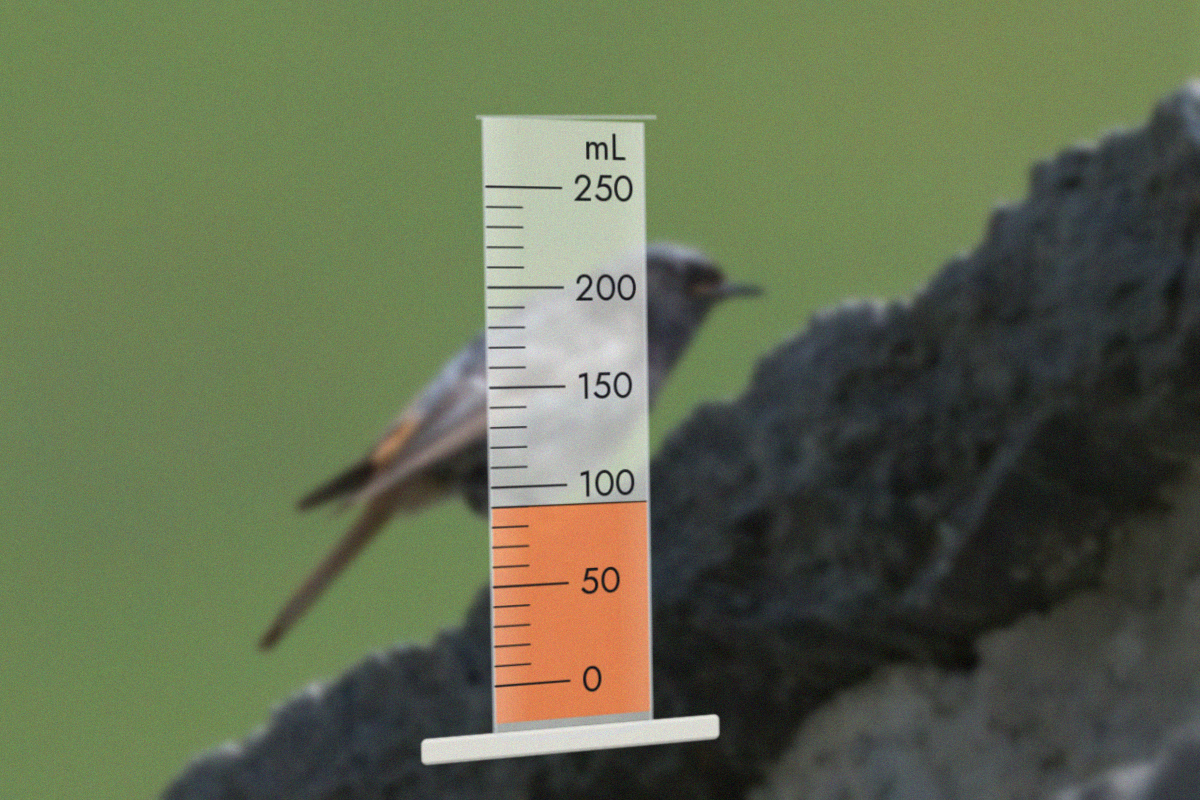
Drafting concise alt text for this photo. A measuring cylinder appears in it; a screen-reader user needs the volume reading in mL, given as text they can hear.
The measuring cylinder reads 90 mL
